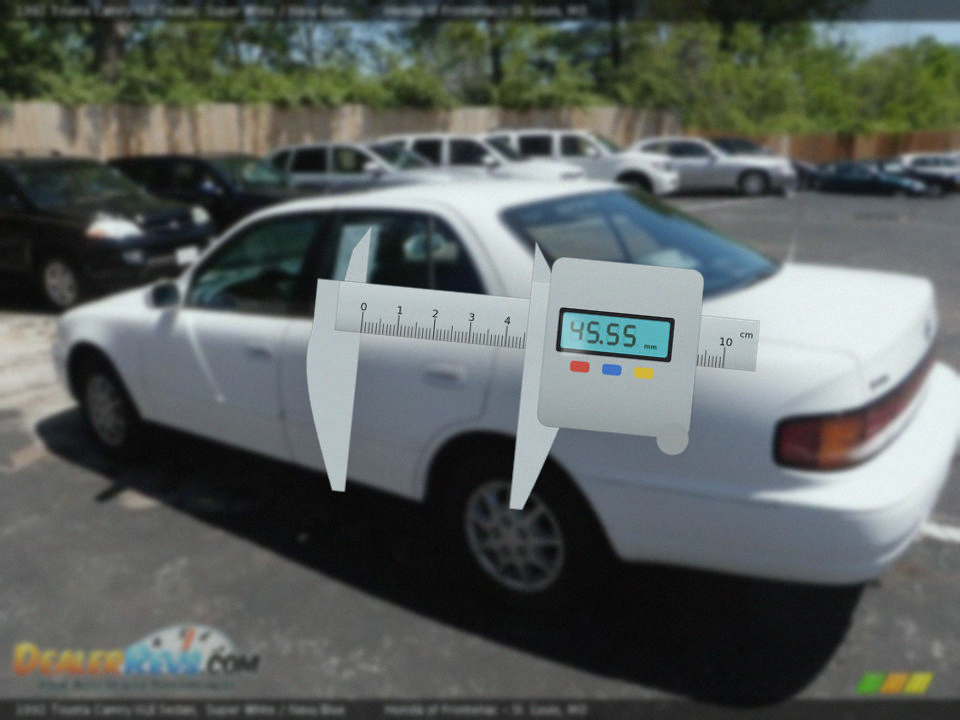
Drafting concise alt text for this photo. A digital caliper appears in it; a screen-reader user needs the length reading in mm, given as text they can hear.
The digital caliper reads 45.55 mm
